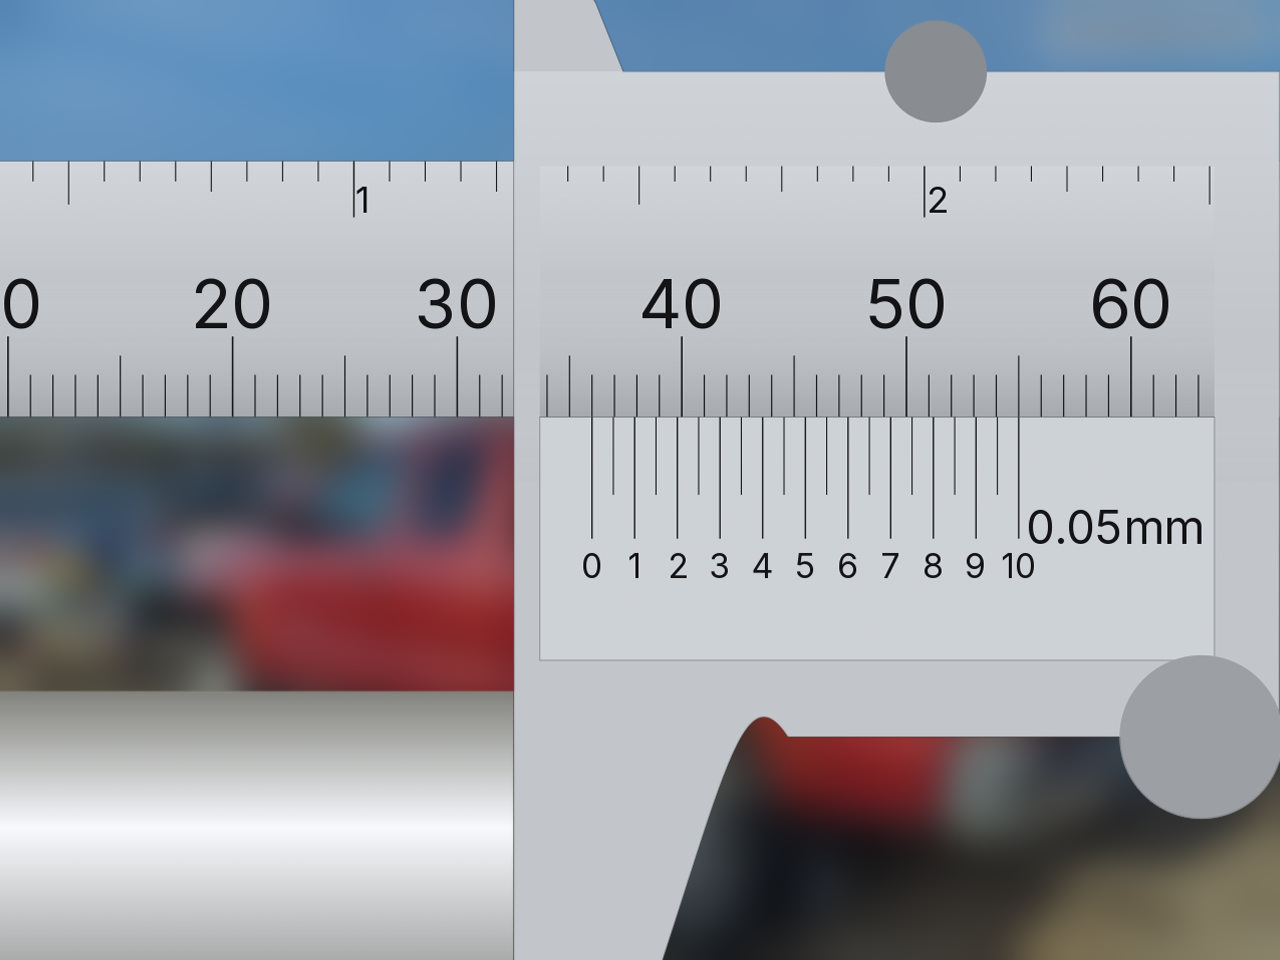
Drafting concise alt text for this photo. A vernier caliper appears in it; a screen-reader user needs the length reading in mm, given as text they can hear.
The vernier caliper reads 36.0 mm
